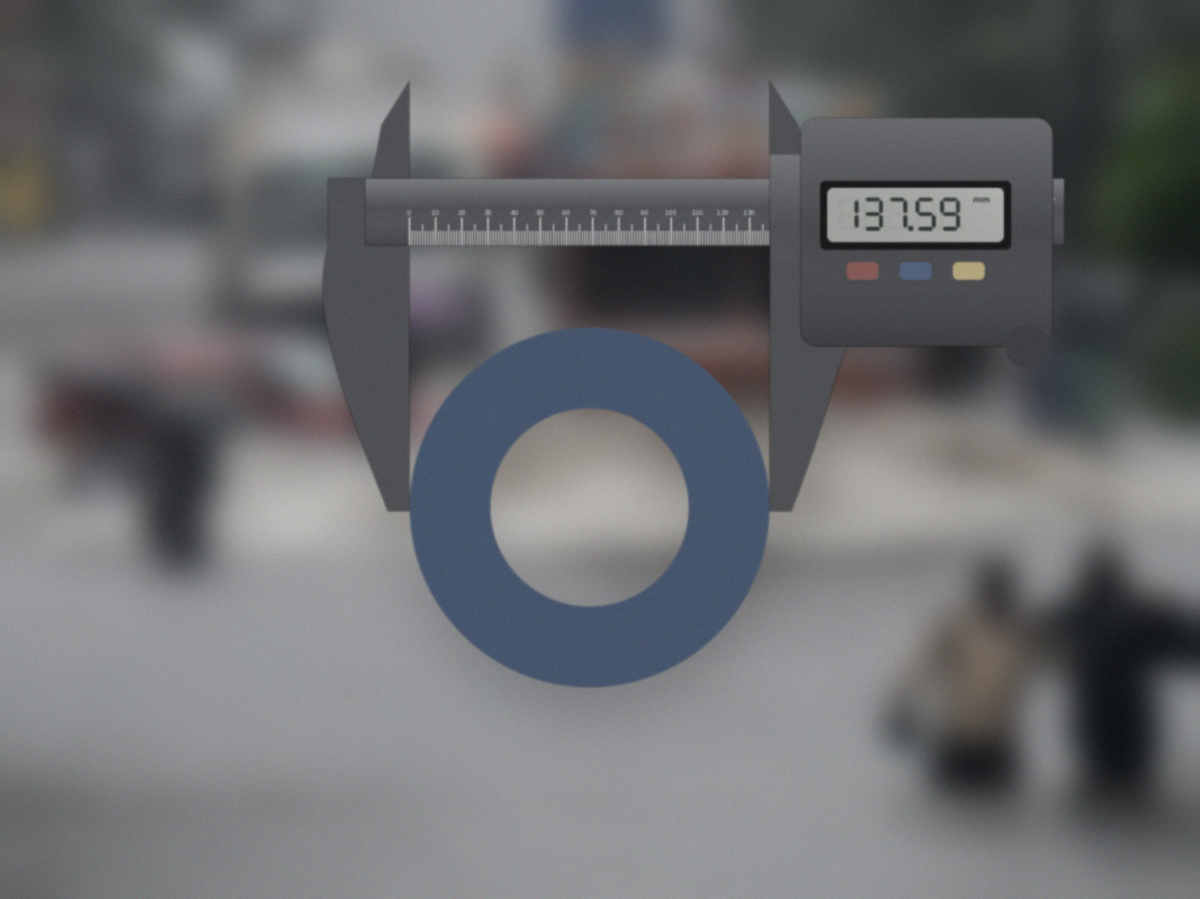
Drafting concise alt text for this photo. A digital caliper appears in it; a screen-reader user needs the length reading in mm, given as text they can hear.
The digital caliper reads 137.59 mm
